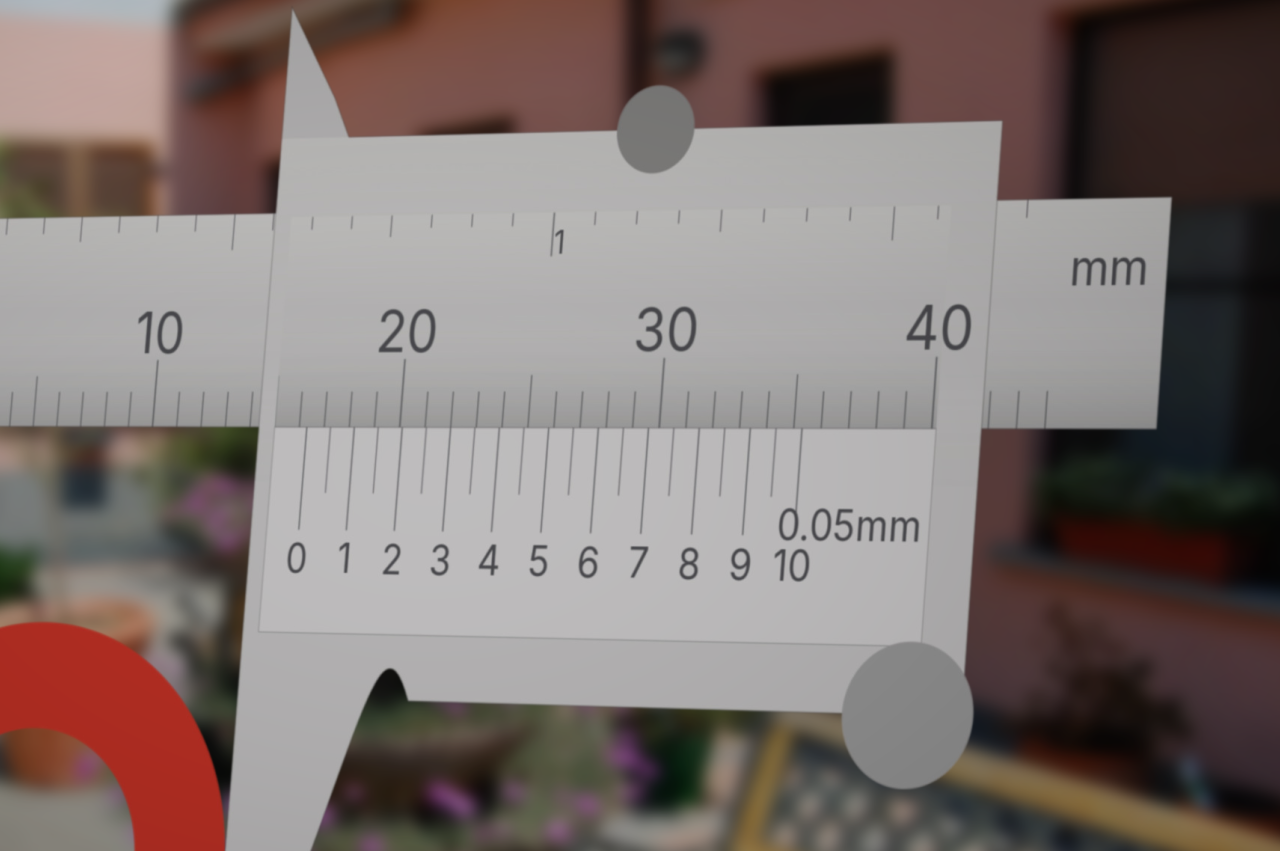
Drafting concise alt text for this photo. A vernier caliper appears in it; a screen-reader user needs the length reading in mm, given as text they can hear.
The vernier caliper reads 16.3 mm
